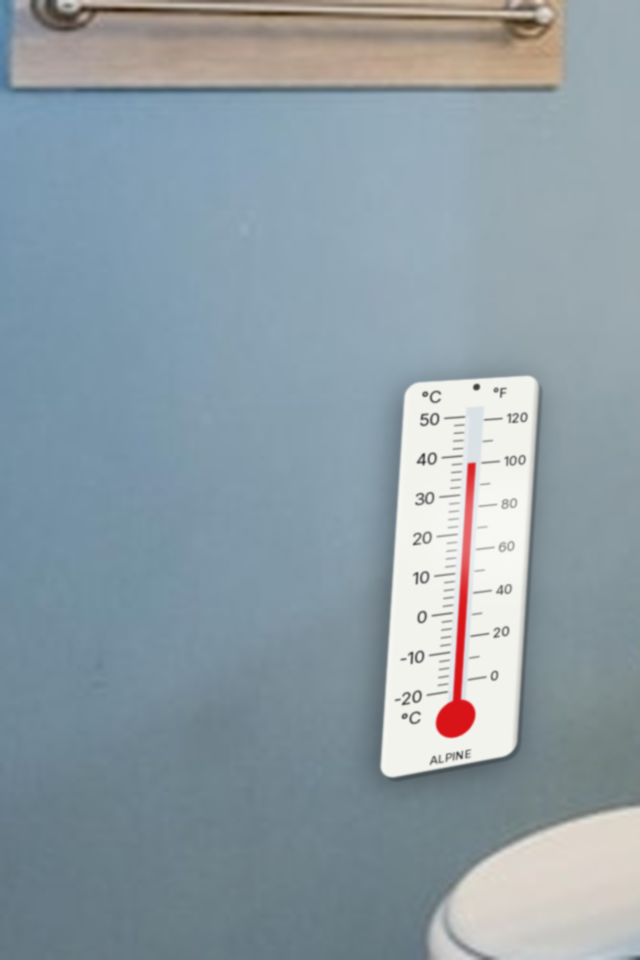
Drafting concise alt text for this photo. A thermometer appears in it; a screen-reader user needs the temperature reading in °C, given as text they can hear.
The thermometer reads 38 °C
